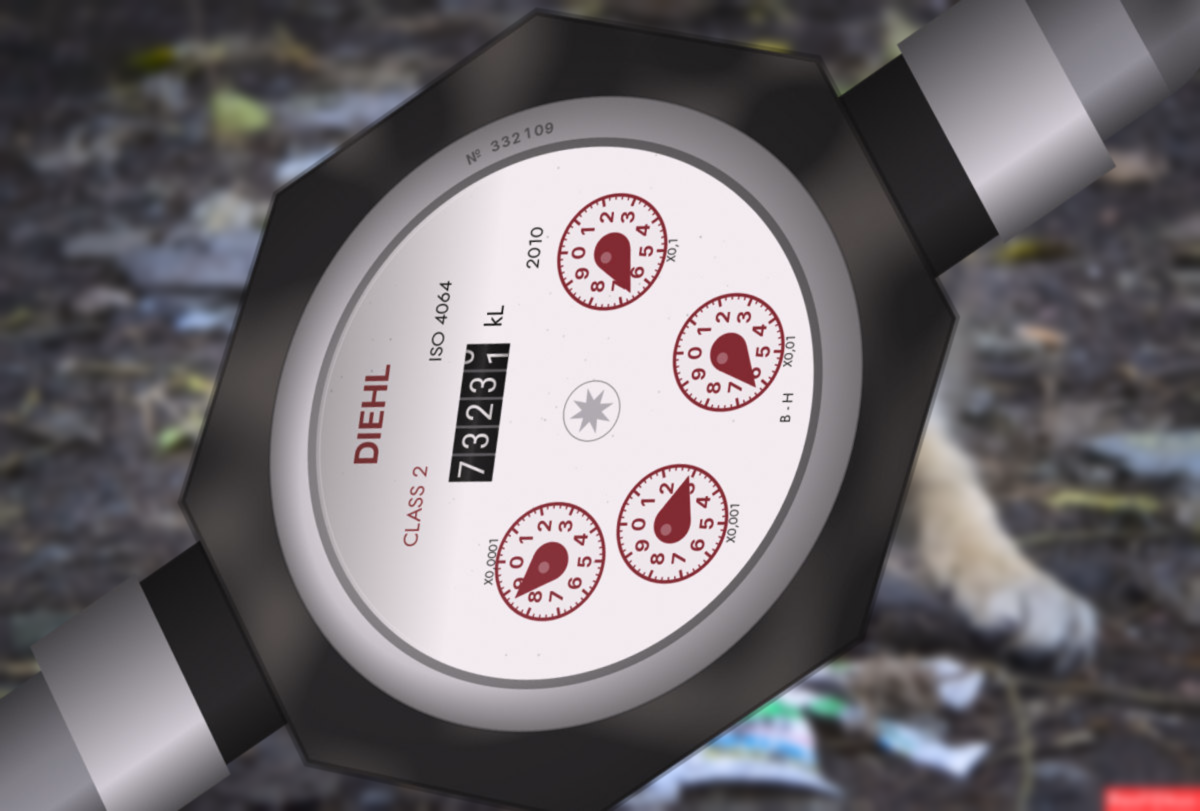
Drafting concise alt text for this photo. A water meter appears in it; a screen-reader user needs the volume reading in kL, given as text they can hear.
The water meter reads 73230.6628 kL
